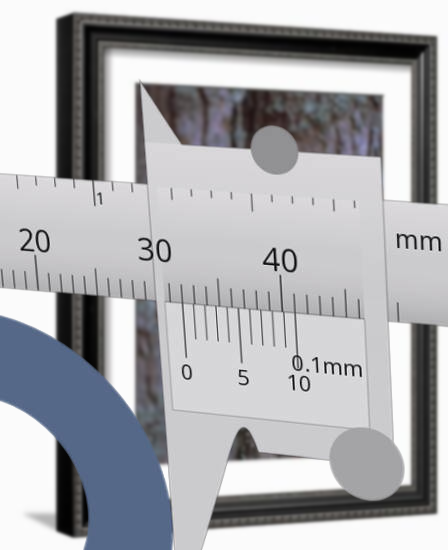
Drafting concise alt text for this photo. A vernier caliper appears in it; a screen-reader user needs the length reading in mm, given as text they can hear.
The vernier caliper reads 32.0 mm
